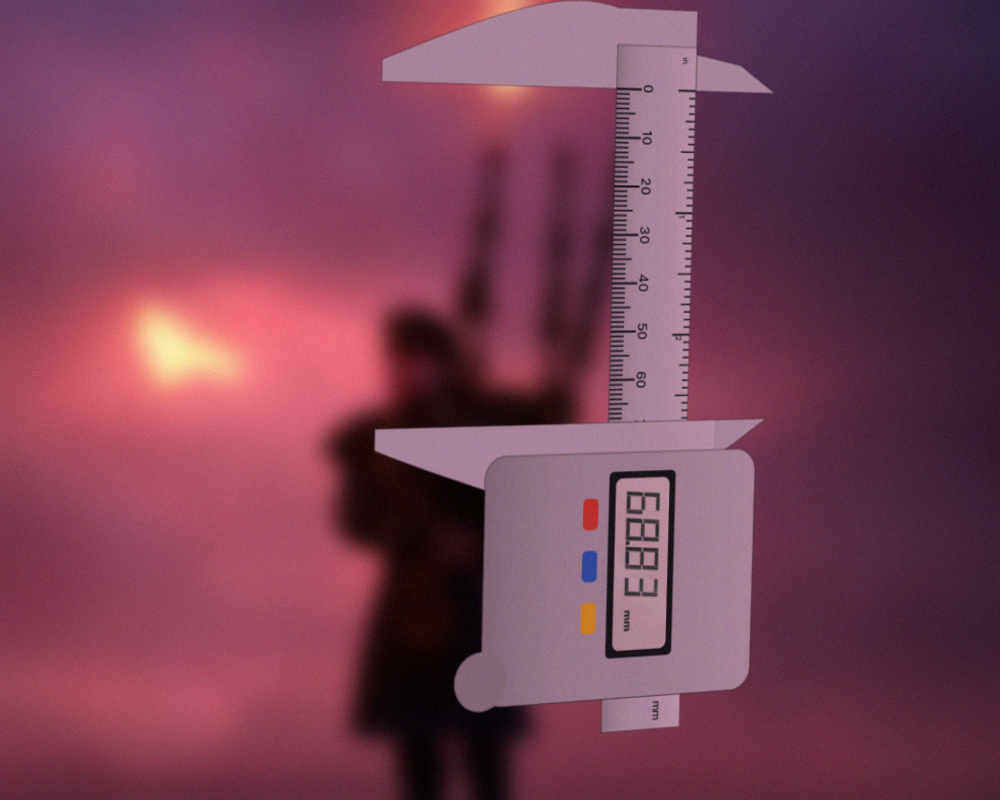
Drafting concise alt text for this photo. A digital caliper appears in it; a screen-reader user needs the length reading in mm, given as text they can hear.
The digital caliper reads 68.83 mm
